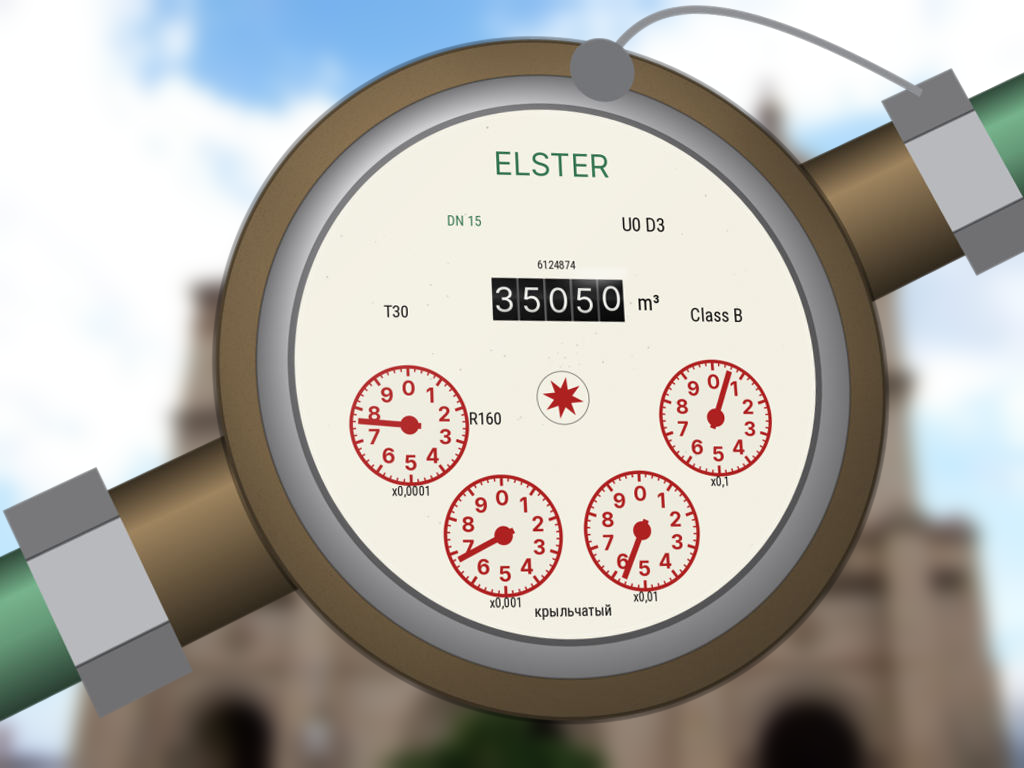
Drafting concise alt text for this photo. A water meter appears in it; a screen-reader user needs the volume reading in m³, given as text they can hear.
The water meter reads 35050.0567 m³
